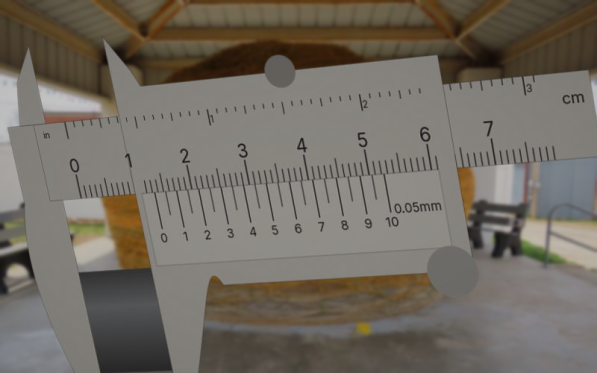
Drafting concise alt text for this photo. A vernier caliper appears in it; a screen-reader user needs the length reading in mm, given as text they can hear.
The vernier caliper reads 13.4 mm
